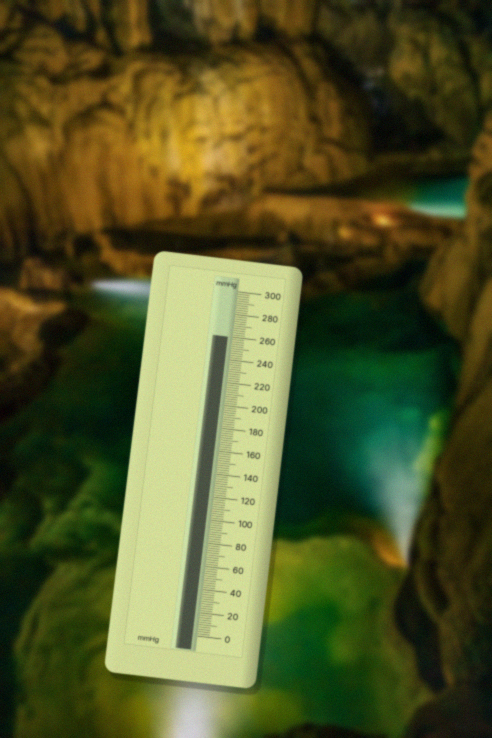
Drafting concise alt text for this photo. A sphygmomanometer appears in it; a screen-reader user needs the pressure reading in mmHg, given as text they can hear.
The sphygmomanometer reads 260 mmHg
